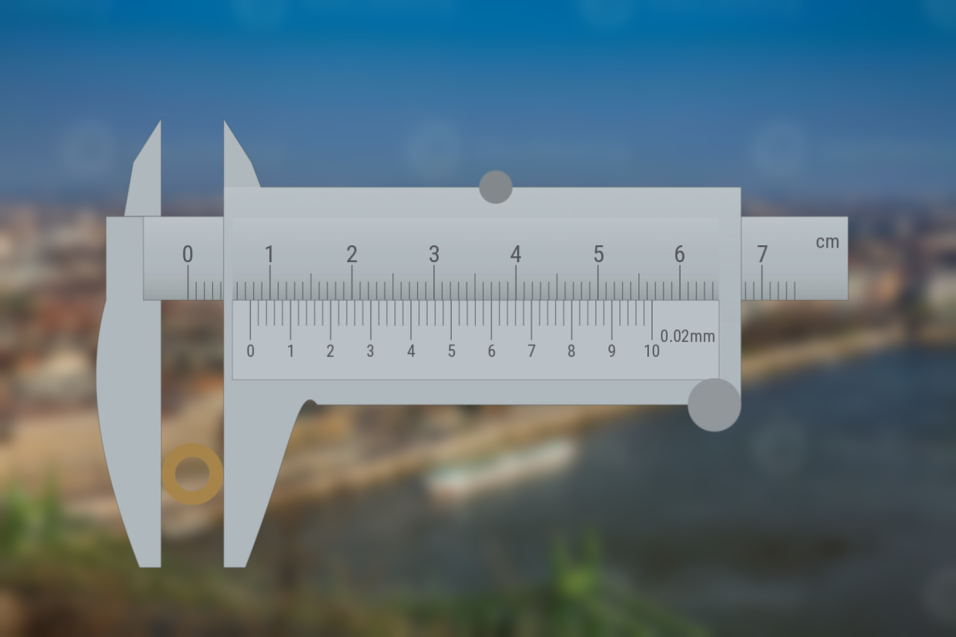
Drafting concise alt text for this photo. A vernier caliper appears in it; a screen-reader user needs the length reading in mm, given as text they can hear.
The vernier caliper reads 7.6 mm
